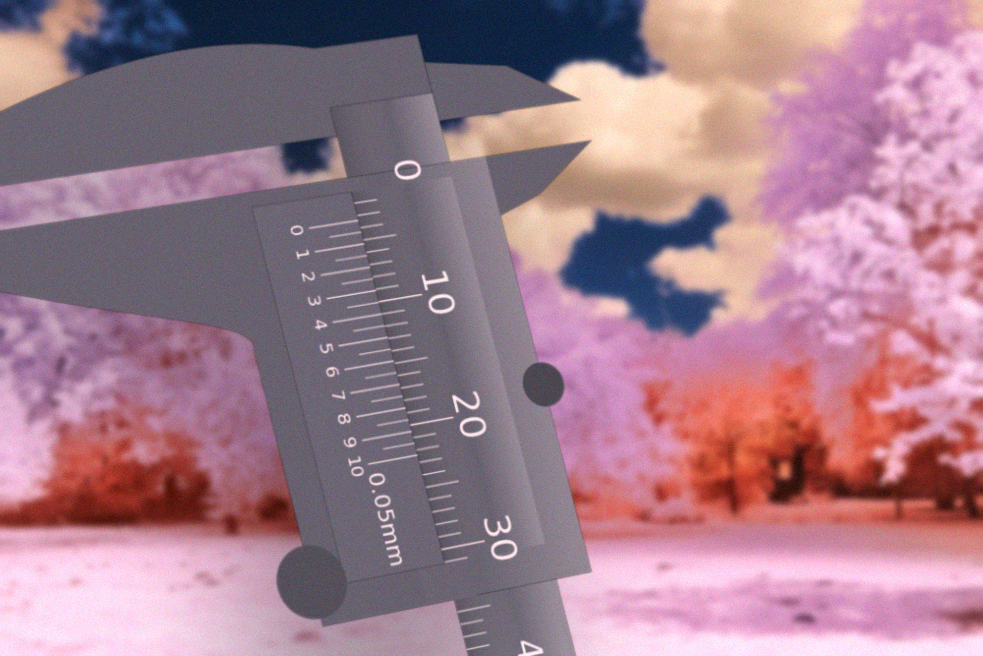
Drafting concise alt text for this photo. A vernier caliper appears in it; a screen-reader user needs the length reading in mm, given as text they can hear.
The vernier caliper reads 3.4 mm
